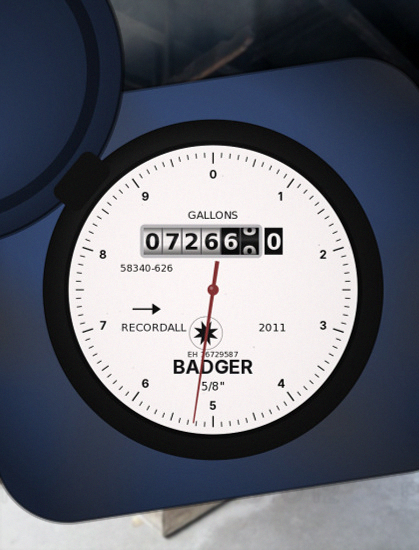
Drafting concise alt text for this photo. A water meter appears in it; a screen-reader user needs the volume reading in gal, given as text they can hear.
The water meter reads 726685.2 gal
